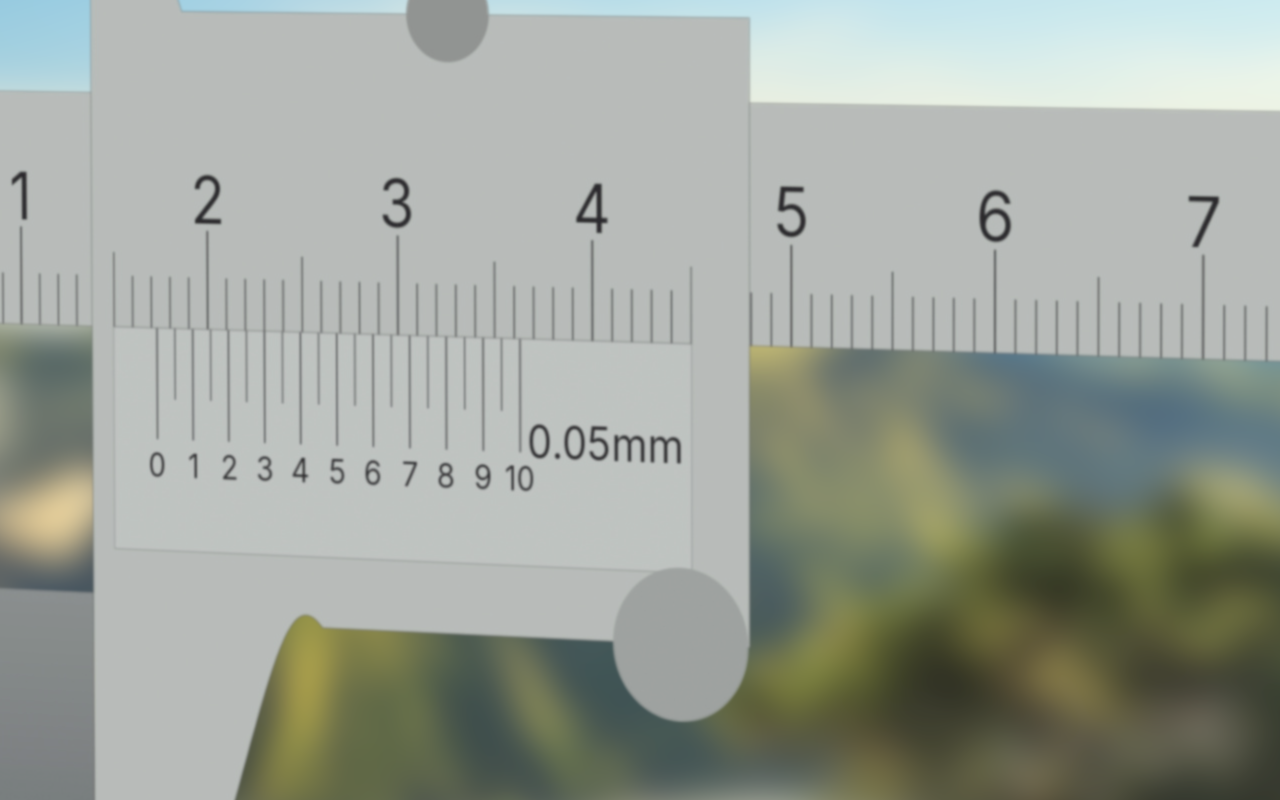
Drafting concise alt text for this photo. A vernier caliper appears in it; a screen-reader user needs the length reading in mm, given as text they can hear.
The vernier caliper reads 17.3 mm
